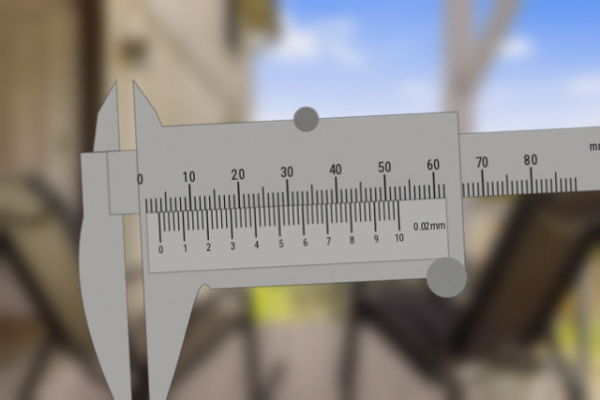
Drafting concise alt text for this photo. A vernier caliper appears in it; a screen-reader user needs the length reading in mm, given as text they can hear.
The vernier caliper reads 3.5 mm
